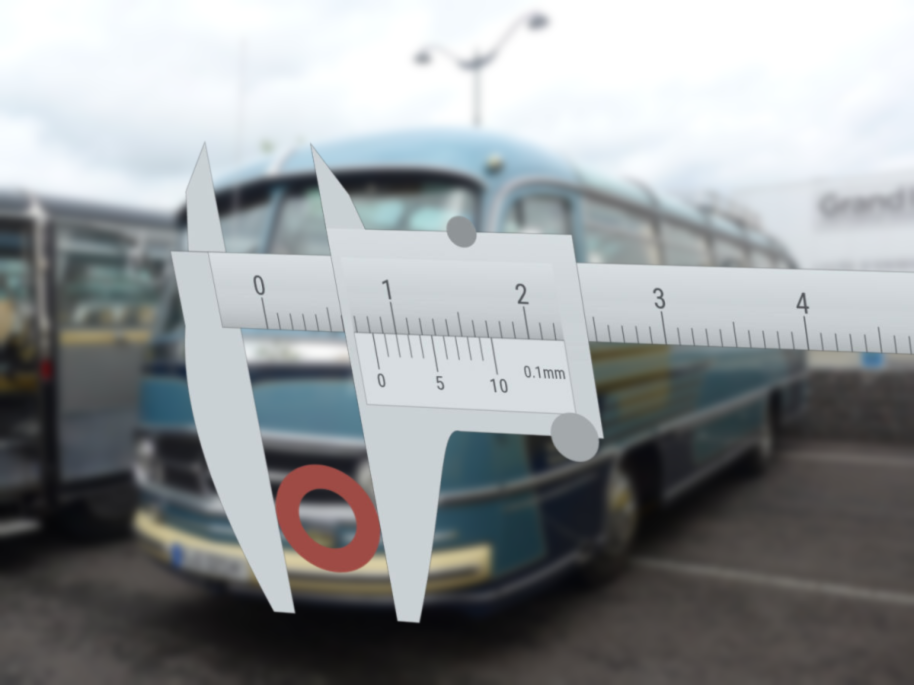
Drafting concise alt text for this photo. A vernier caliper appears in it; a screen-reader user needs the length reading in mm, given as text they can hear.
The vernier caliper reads 8.2 mm
